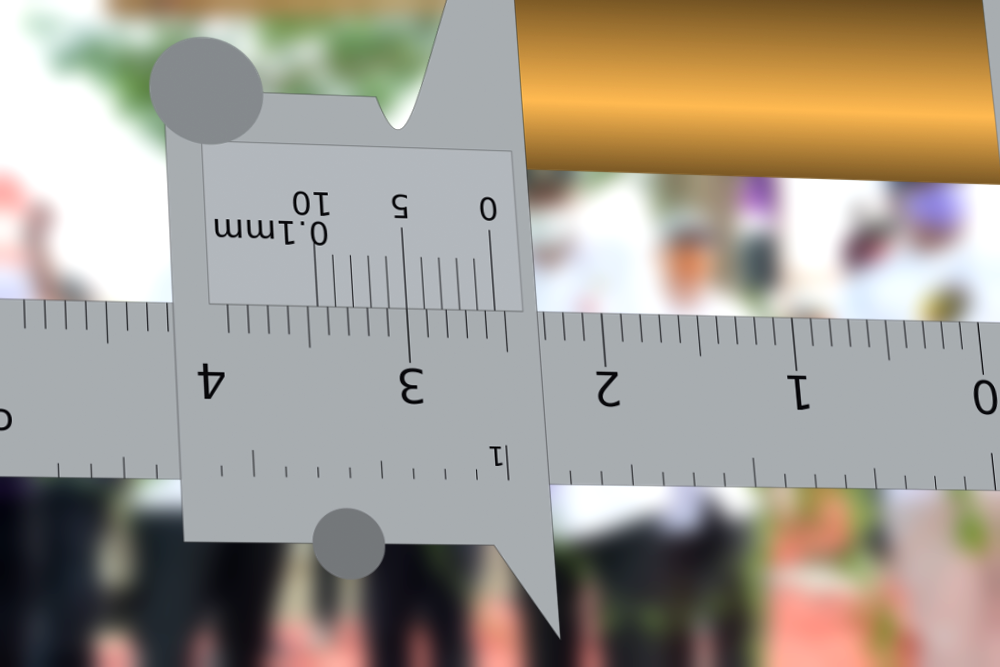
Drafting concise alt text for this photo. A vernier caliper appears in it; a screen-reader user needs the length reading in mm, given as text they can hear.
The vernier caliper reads 25.5 mm
